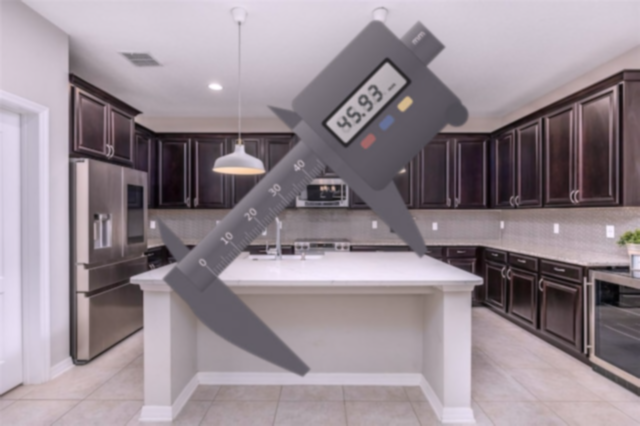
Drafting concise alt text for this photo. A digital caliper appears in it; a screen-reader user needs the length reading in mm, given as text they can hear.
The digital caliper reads 45.93 mm
